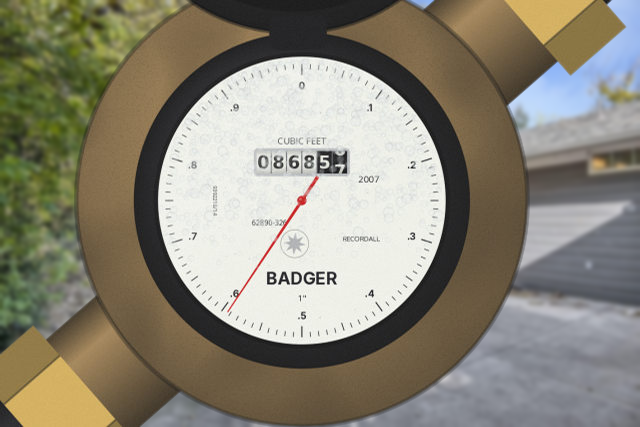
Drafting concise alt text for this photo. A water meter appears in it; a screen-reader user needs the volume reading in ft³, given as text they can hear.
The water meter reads 86856.59 ft³
